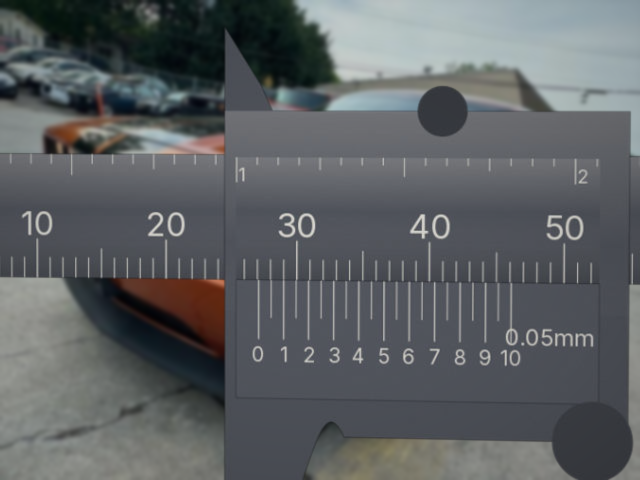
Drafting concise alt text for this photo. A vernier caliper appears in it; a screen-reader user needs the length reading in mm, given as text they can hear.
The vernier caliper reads 27.1 mm
